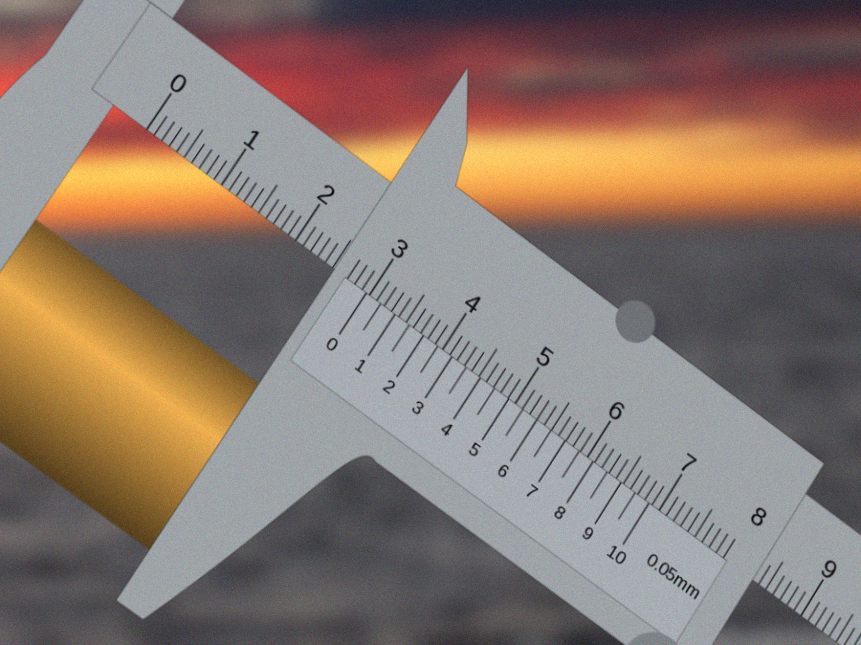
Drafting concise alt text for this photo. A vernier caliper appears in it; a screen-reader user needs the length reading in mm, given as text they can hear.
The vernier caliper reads 29.6 mm
